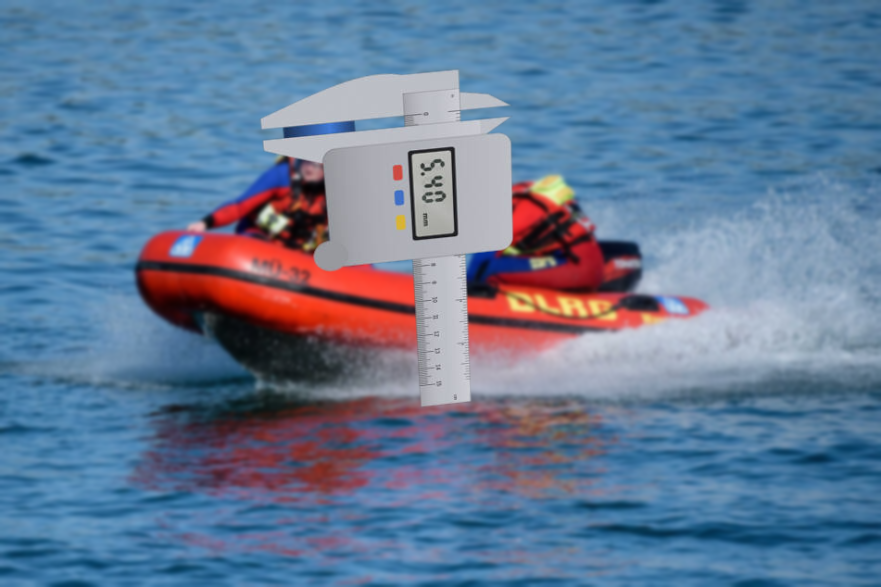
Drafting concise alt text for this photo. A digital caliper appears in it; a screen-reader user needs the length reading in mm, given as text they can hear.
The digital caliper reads 5.40 mm
